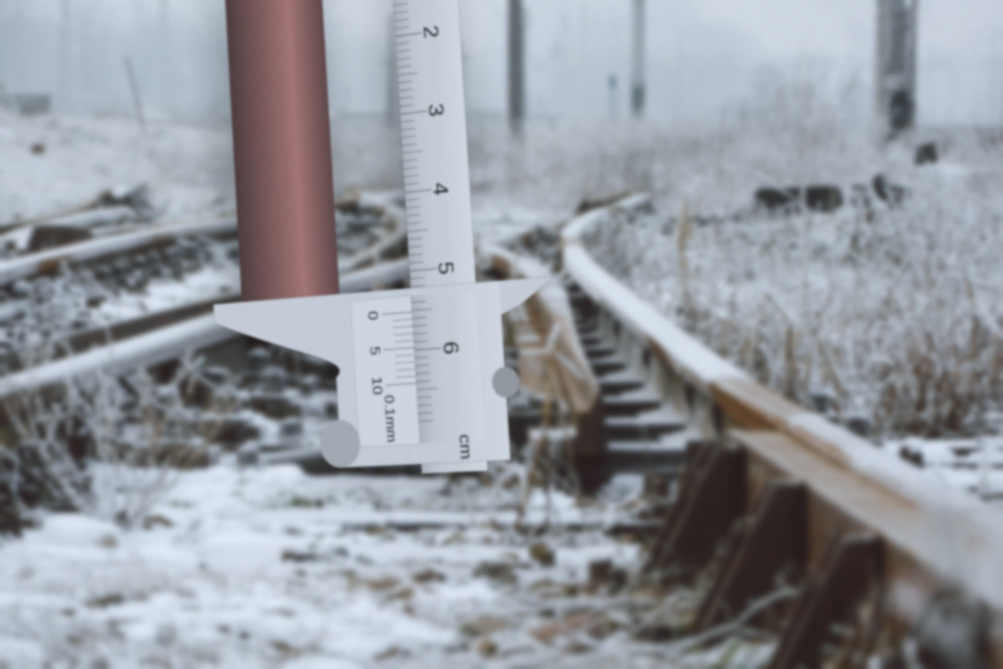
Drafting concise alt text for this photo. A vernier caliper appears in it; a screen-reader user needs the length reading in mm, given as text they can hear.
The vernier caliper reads 55.2 mm
